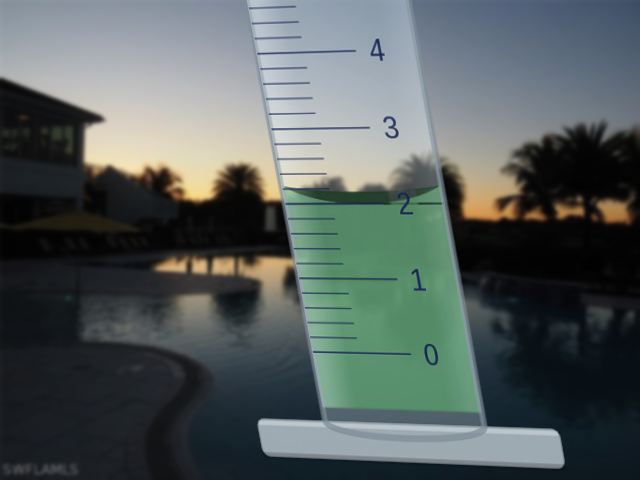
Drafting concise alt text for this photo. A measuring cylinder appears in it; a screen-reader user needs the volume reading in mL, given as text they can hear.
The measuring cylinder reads 2 mL
